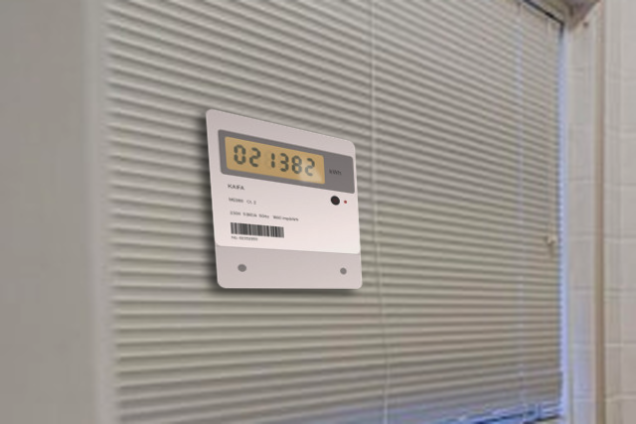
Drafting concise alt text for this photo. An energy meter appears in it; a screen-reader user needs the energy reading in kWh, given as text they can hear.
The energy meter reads 21382 kWh
